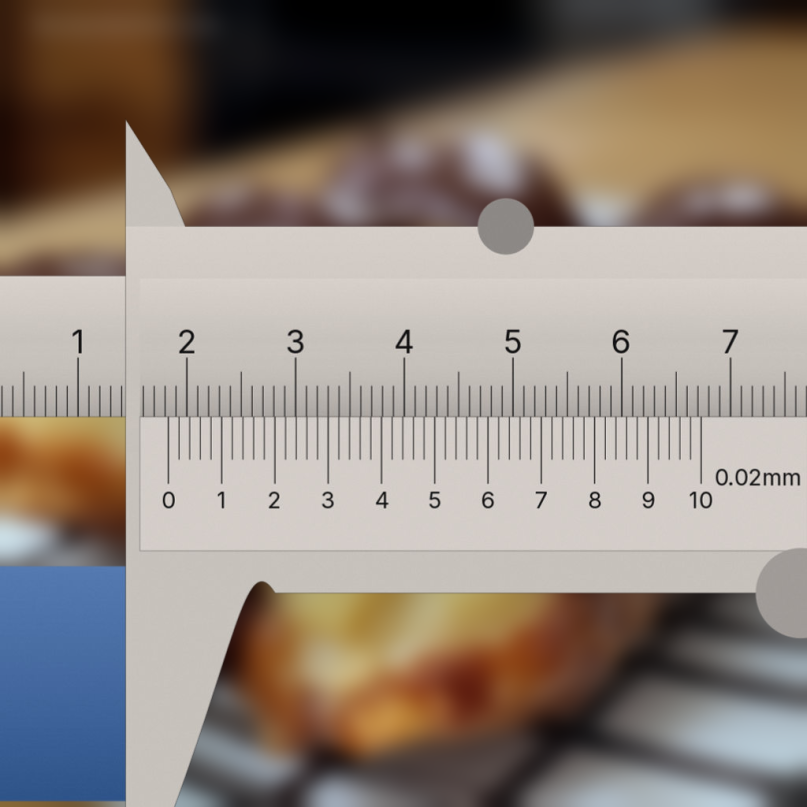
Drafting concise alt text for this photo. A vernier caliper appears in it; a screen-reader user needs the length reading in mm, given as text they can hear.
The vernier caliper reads 18.3 mm
